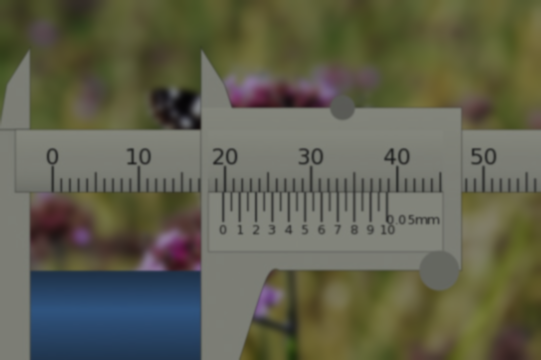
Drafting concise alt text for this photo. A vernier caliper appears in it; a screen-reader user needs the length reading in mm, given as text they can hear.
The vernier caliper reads 19.8 mm
